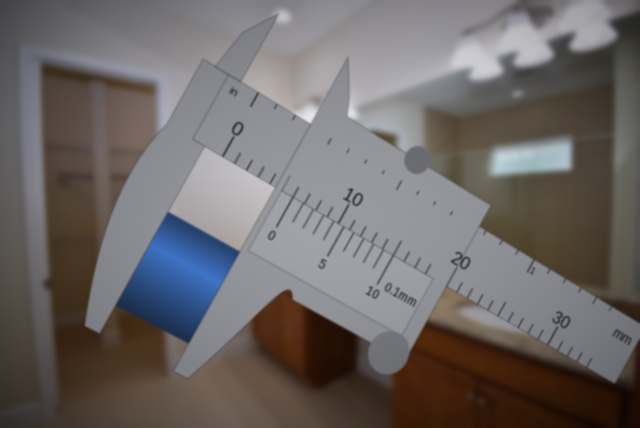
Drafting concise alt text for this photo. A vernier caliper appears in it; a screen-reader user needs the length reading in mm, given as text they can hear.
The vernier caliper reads 6.0 mm
